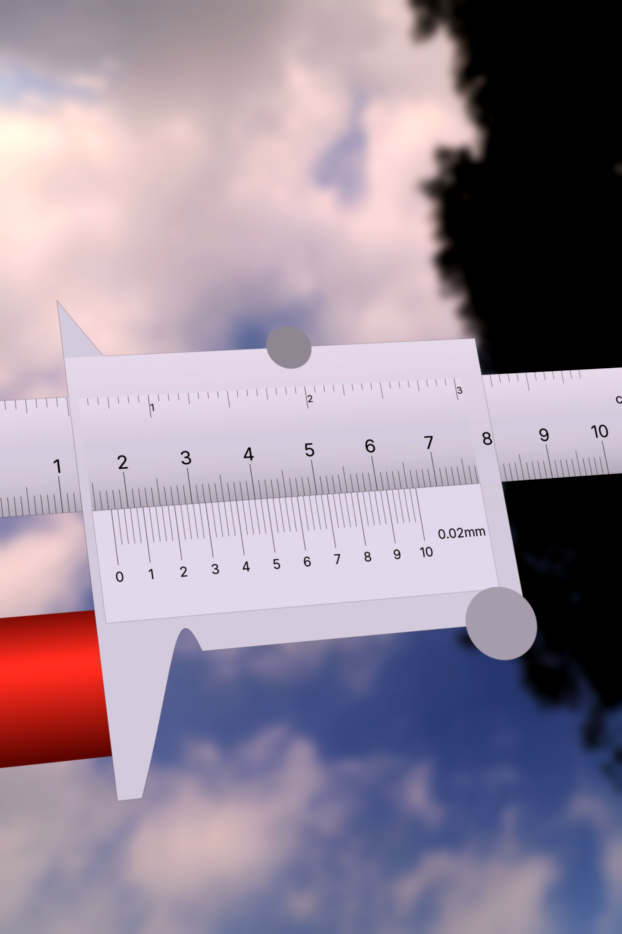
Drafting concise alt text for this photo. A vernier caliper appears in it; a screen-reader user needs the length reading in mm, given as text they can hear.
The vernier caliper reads 17.4 mm
